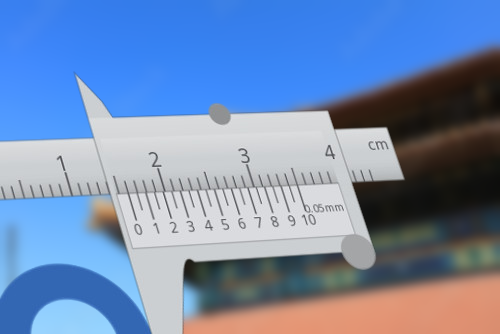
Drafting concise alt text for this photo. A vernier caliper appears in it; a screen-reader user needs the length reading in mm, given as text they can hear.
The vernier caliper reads 16.0 mm
